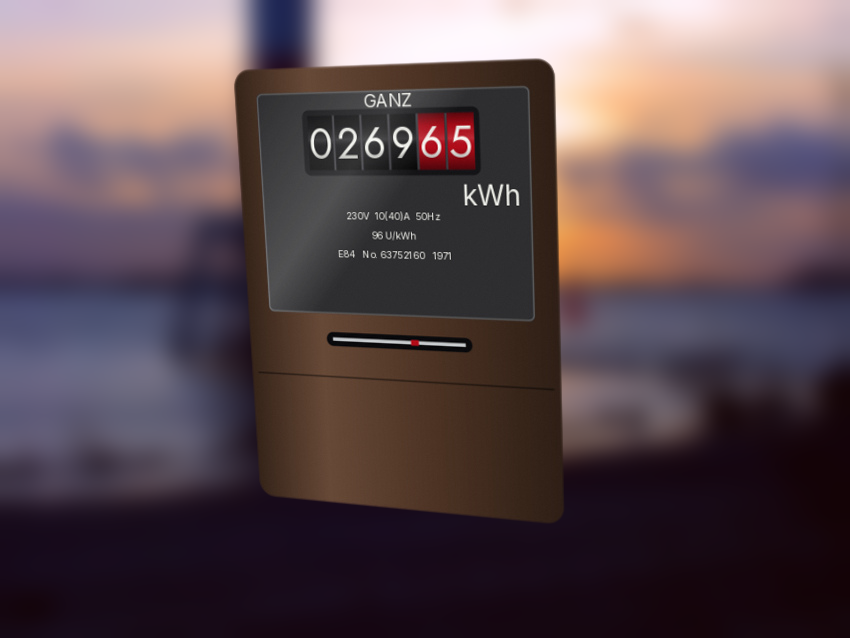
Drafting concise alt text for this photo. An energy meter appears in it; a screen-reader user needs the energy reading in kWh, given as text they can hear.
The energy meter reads 269.65 kWh
